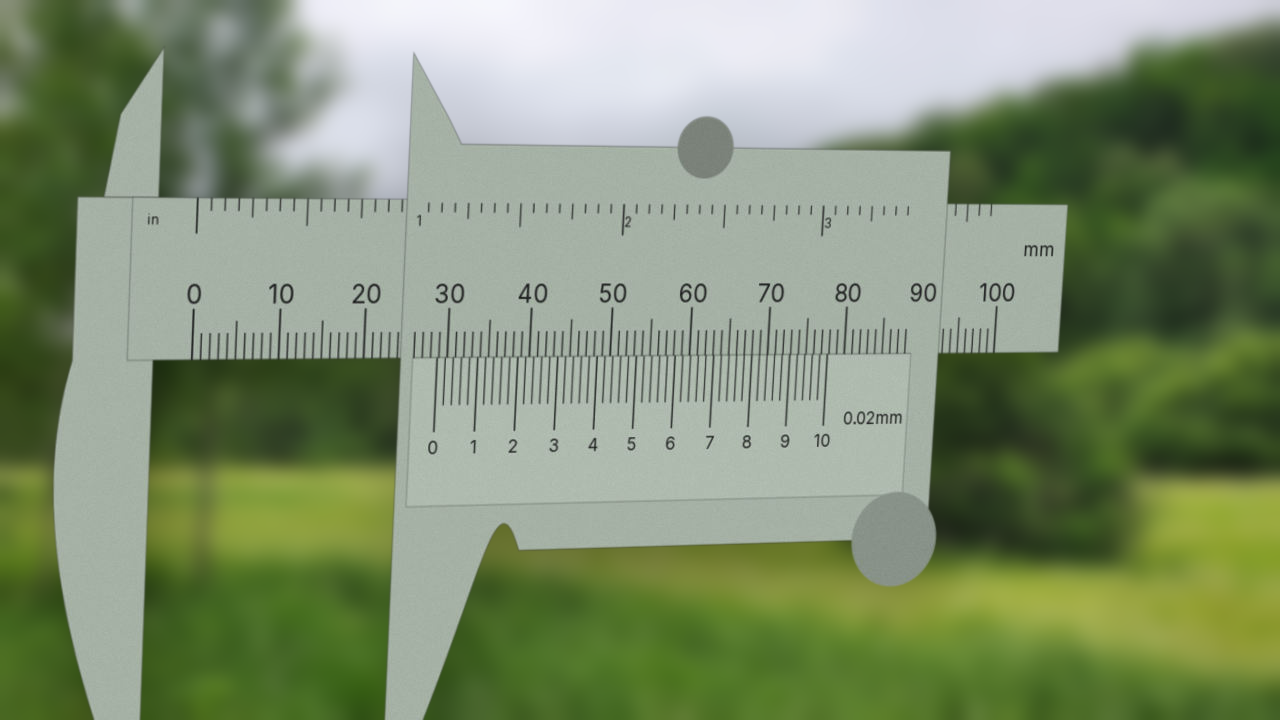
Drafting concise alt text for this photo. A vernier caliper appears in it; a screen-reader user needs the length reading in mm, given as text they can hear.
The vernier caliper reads 28.8 mm
